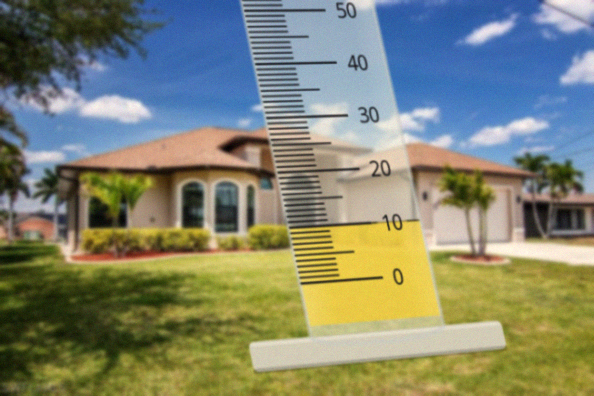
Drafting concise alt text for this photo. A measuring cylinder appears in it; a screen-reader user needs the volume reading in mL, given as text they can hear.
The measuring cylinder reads 10 mL
